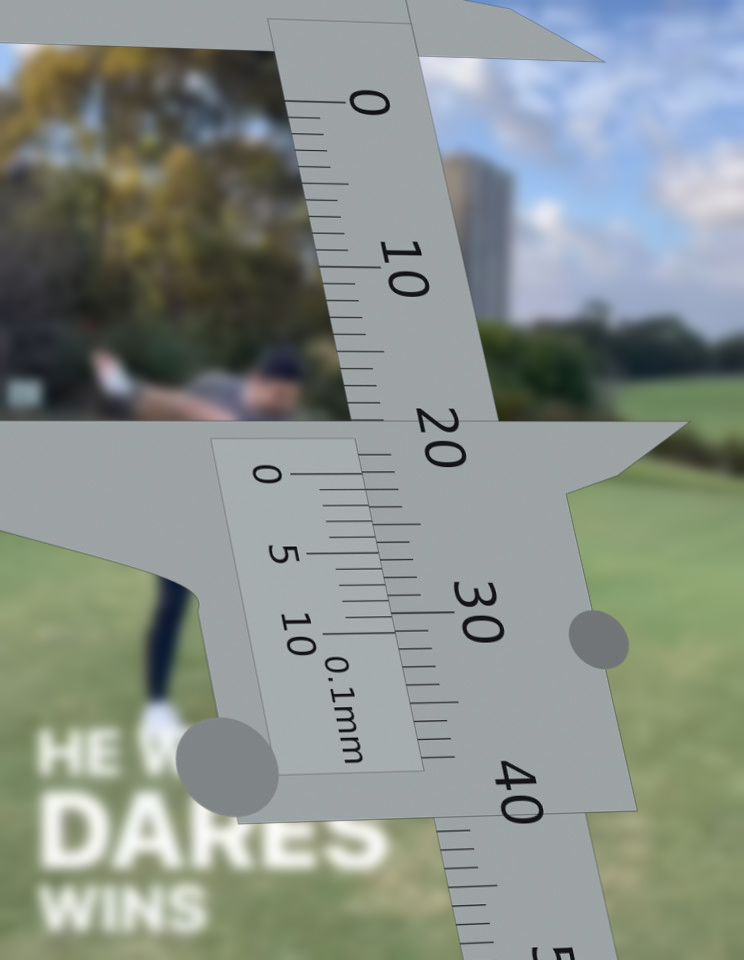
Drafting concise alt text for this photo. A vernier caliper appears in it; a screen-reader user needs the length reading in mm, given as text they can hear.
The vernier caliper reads 22.1 mm
